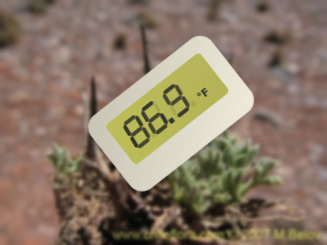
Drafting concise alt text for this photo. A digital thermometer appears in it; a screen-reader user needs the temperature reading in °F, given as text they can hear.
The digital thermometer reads 86.9 °F
